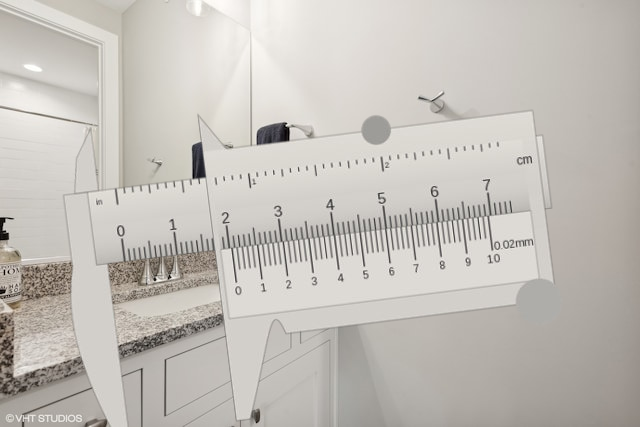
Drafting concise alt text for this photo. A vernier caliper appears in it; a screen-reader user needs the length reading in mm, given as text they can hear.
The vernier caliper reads 20.5 mm
